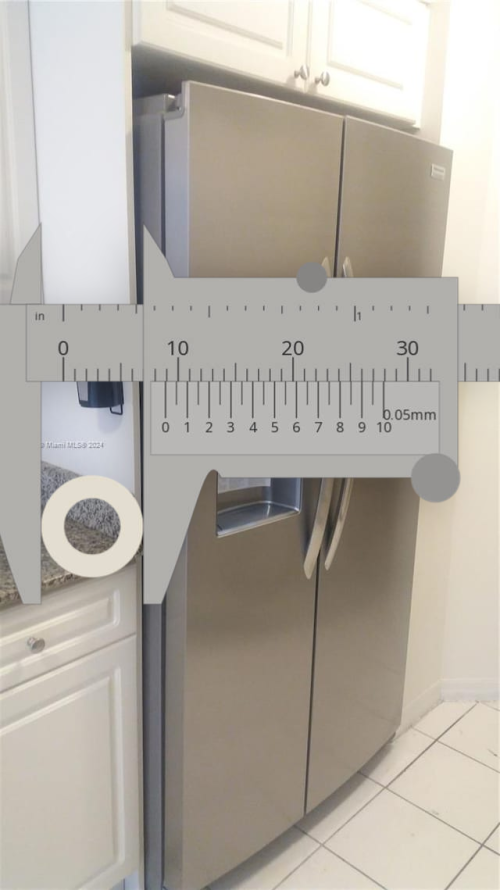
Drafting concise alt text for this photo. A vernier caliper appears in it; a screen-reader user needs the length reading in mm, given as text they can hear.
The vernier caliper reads 8.9 mm
